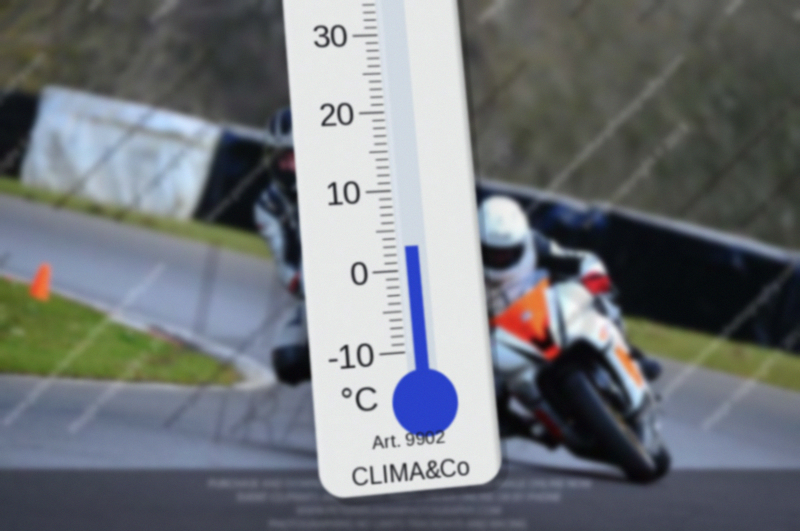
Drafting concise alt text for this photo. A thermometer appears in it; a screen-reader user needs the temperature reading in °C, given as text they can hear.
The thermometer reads 3 °C
